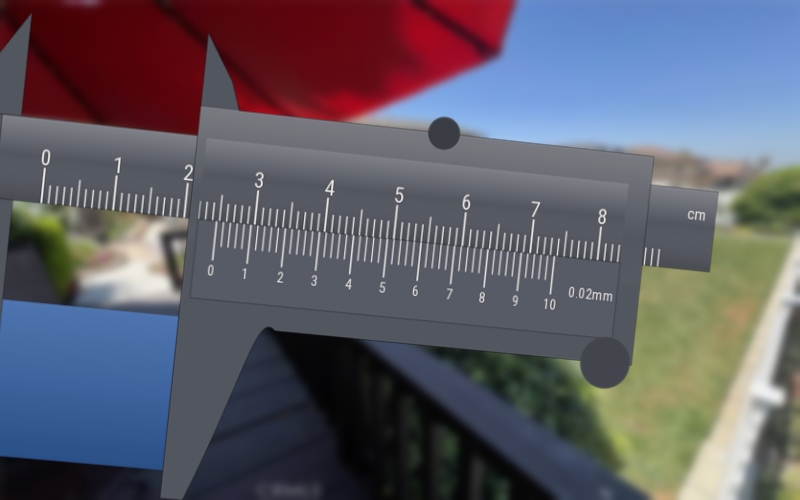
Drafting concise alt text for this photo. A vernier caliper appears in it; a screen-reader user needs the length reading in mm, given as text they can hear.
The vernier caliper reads 24.6 mm
